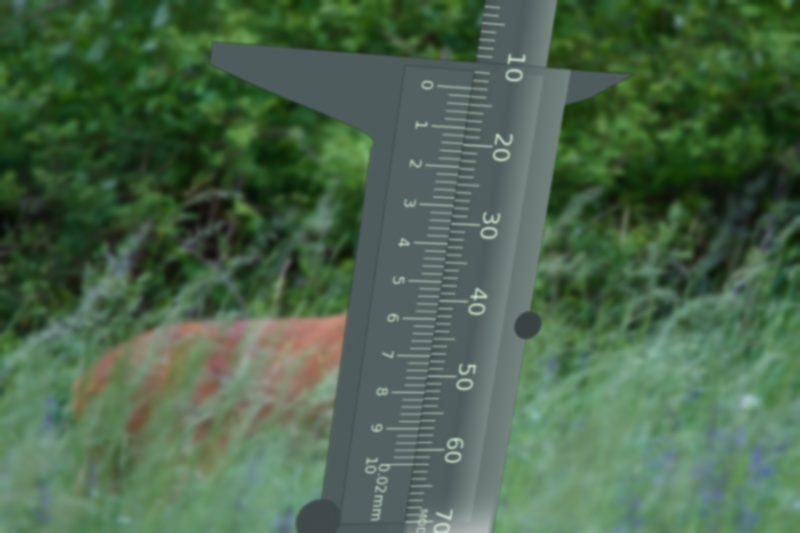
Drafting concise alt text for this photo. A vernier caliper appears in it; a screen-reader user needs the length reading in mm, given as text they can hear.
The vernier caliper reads 13.0 mm
